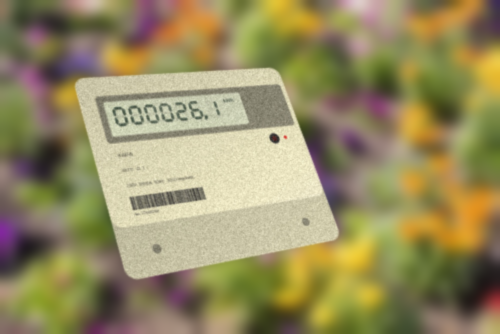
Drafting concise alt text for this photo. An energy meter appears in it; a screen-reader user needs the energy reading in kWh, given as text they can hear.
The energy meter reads 26.1 kWh
